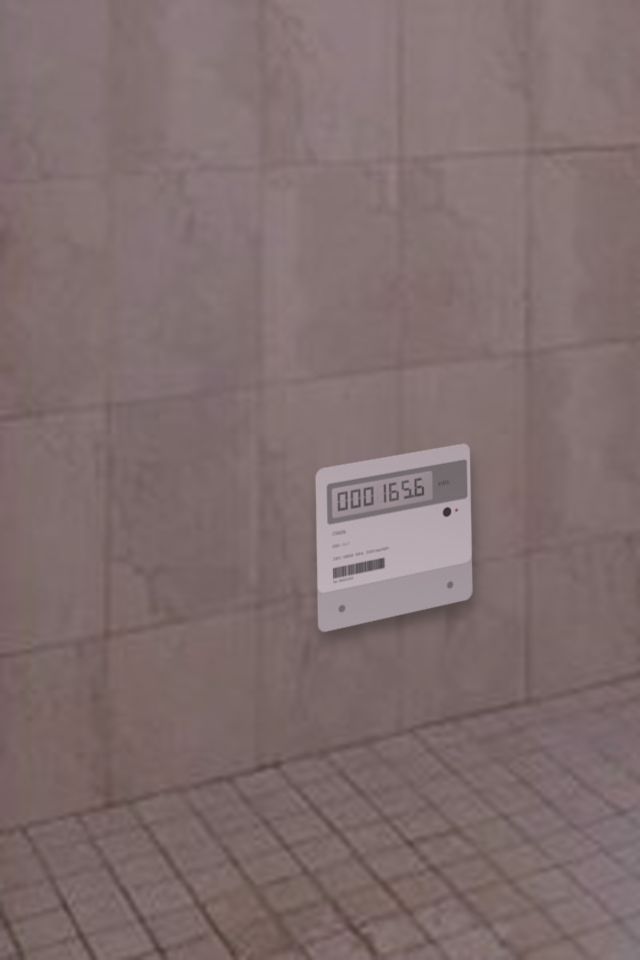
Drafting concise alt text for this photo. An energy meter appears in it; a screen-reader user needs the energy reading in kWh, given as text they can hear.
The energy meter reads 165.6 kWh
